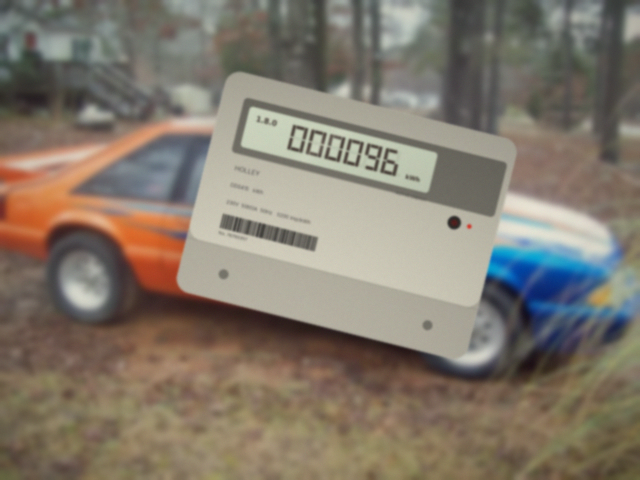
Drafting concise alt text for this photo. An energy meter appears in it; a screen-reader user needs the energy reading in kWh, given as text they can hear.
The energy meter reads 96 kWh
